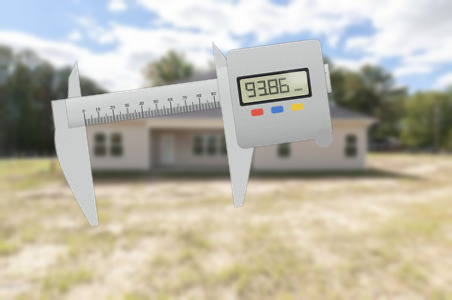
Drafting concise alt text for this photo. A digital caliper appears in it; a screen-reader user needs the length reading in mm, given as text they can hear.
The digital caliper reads 93.86 mm
